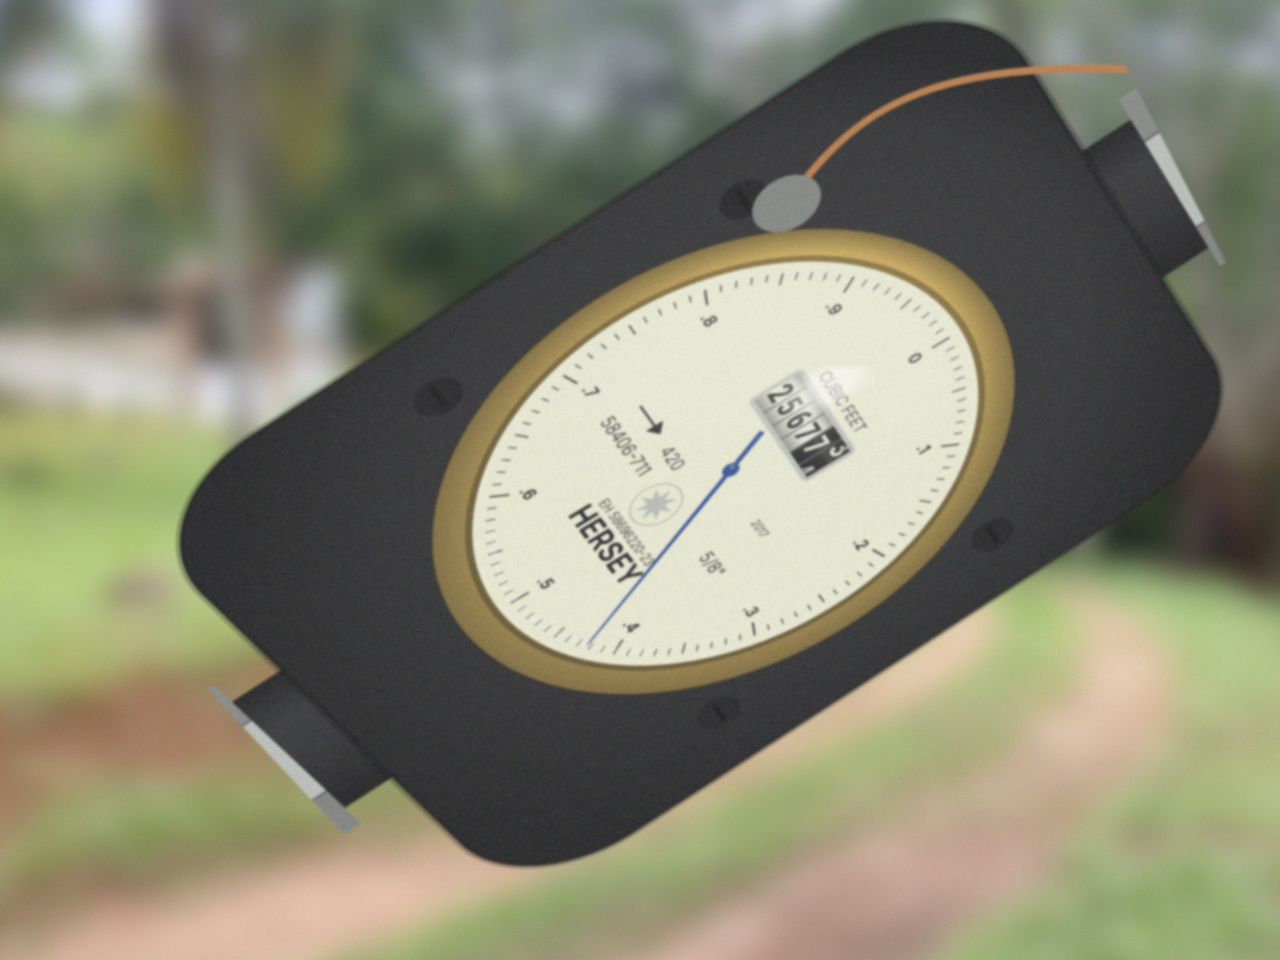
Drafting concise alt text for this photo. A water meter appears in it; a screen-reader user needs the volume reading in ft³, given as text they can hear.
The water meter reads 256773.42 ft³
